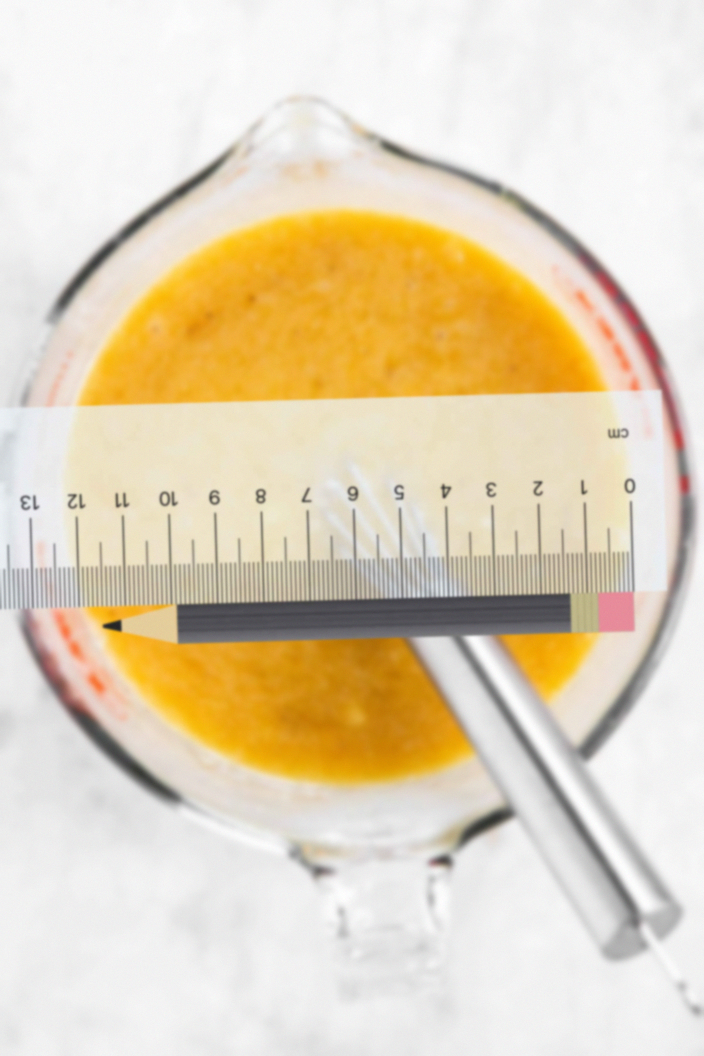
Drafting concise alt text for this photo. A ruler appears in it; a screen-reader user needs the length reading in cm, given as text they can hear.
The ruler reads 11.5 cm
